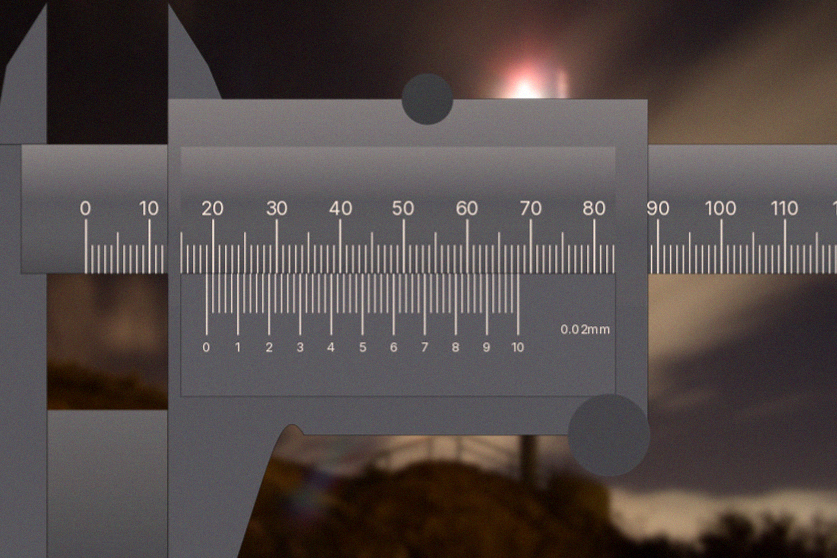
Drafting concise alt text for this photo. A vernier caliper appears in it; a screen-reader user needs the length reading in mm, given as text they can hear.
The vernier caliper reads 19.0 mm
